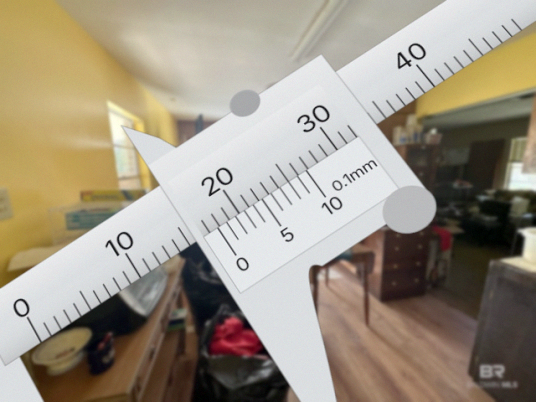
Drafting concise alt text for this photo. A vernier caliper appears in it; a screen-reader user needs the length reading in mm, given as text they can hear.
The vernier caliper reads 17.8 mm
